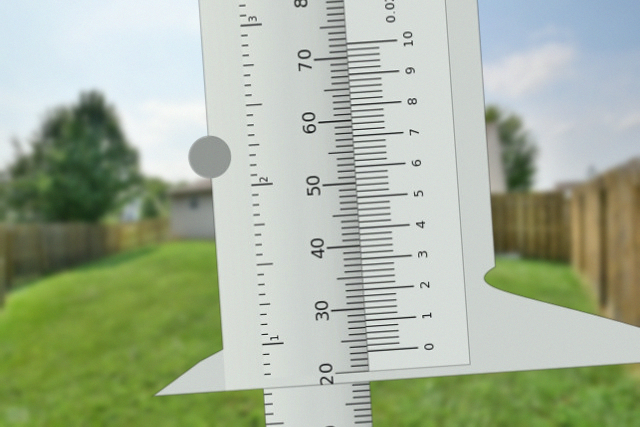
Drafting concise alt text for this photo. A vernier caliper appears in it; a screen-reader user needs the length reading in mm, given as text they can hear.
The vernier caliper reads 23.2 mm
